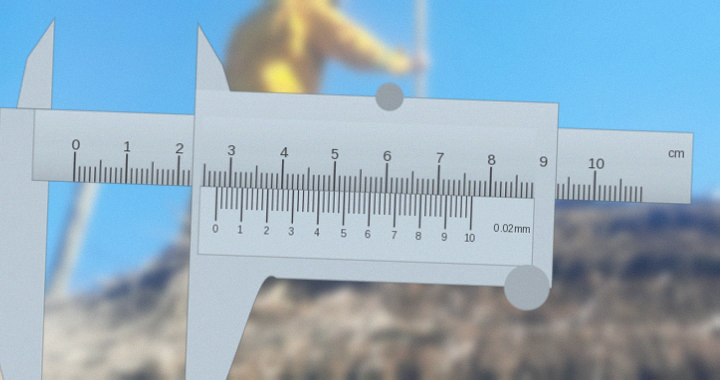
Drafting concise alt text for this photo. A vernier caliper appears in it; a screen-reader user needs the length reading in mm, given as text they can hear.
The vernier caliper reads 27.5 mm
